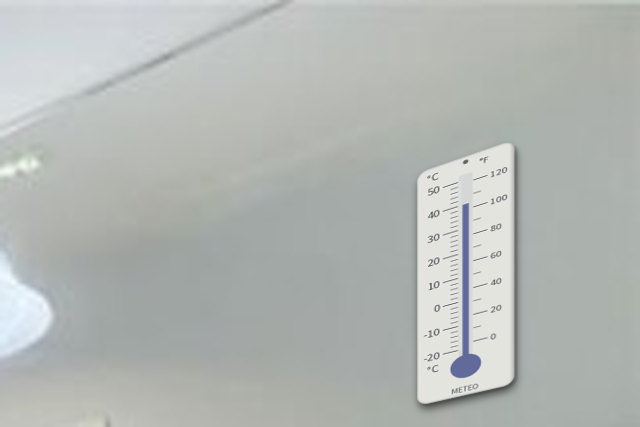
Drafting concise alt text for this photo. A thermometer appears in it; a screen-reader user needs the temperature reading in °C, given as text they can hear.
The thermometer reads 40 °C
